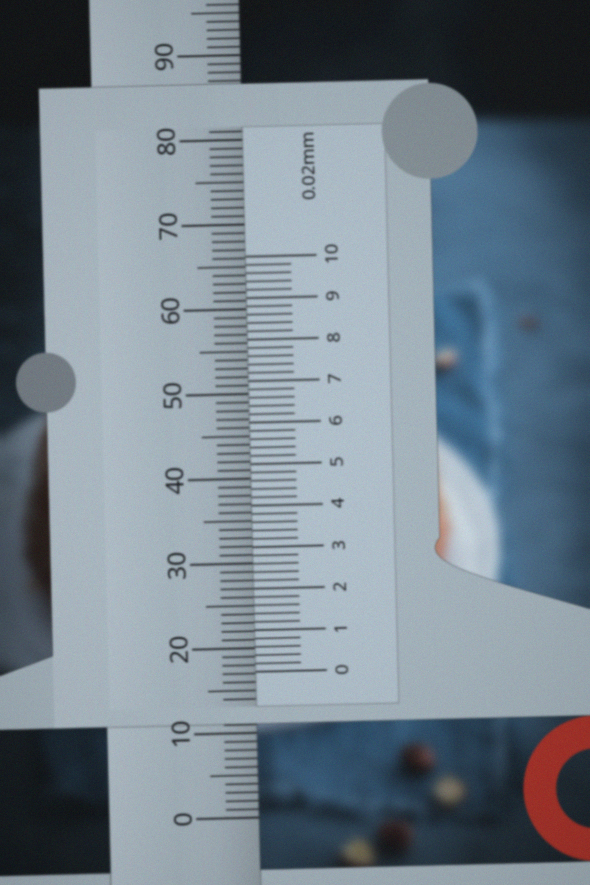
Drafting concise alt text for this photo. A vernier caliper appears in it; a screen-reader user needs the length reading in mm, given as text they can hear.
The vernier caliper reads 17.2 mm
